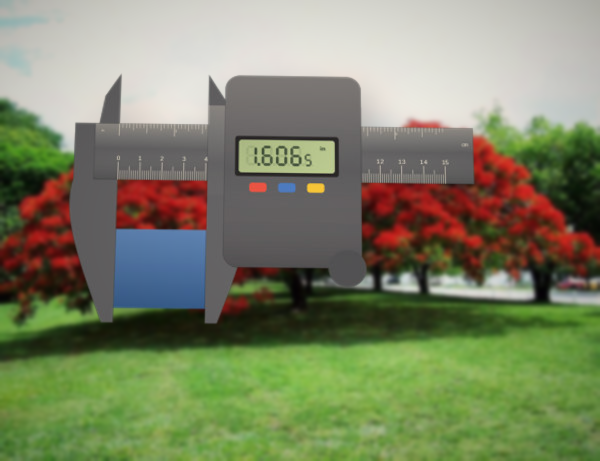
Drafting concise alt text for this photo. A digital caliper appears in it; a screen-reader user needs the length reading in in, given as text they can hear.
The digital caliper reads 1.6065 in
